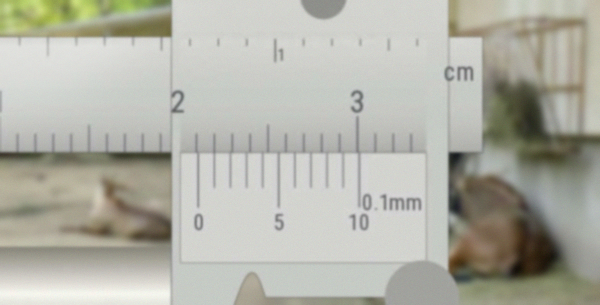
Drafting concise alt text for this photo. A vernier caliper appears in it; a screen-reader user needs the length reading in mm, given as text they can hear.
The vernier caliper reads 21.1 mm
